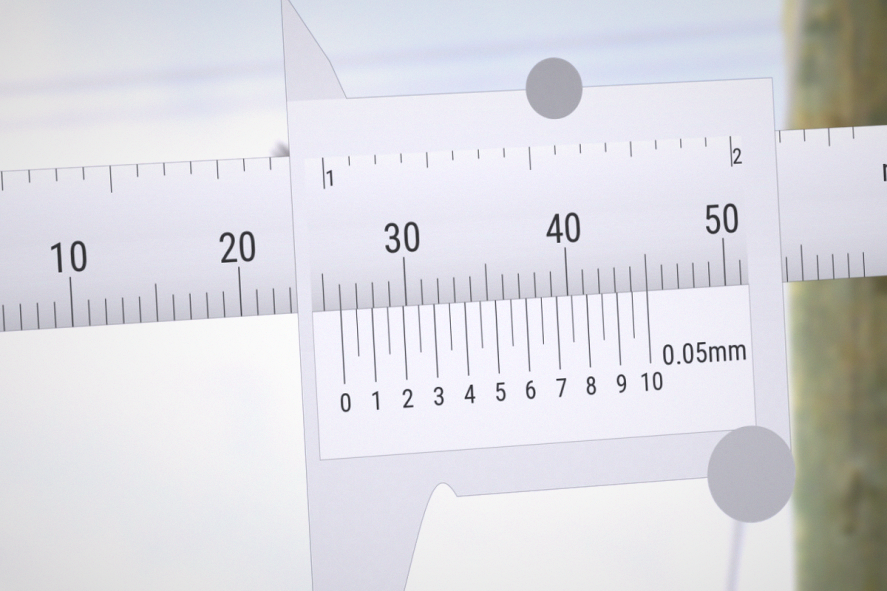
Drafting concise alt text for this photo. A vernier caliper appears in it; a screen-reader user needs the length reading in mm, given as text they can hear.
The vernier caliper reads 26.0 mm
